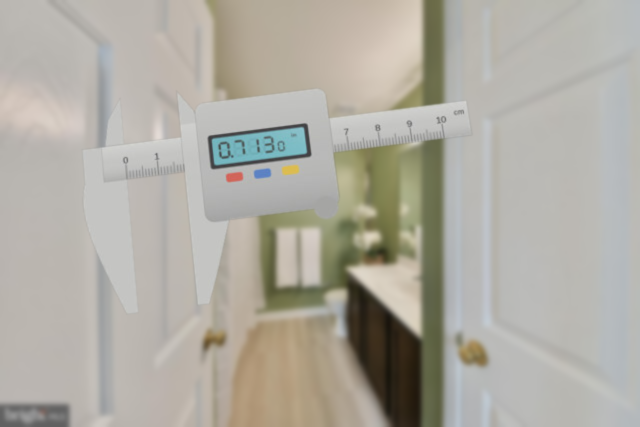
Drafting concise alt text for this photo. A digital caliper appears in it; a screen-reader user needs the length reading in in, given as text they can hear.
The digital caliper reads 0.7130 in
